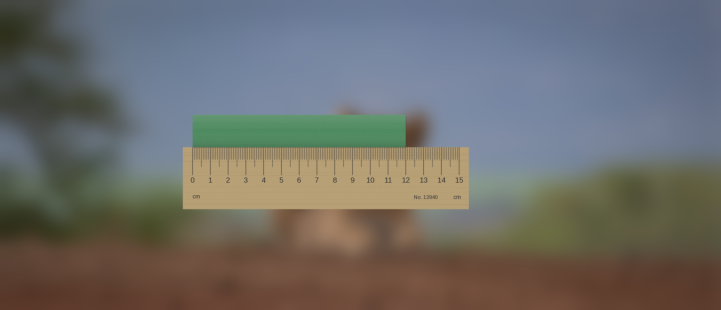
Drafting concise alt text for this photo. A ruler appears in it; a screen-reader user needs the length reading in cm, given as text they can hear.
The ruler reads 12 cm
